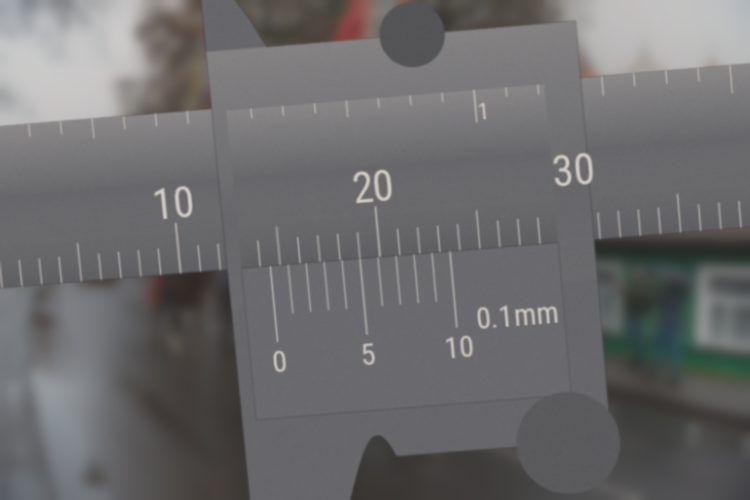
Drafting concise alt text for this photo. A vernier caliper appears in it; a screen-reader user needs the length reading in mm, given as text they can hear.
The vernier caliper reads 14.5 mm
